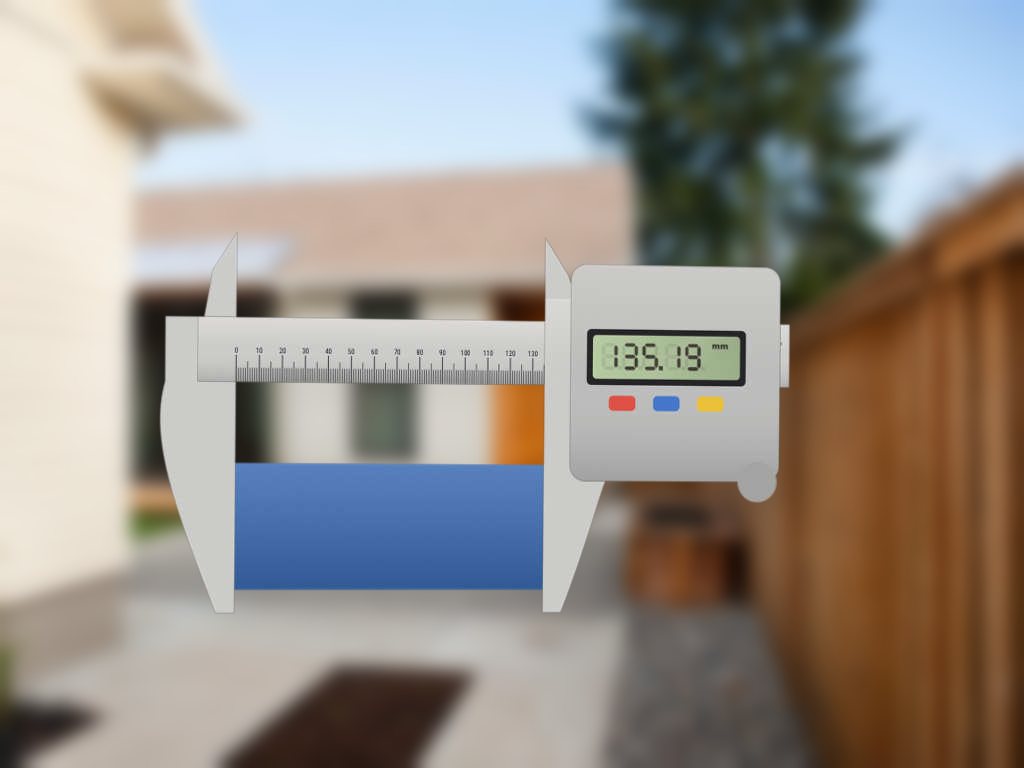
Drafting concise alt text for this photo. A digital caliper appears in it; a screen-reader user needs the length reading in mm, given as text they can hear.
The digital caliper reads 135.19 mm
